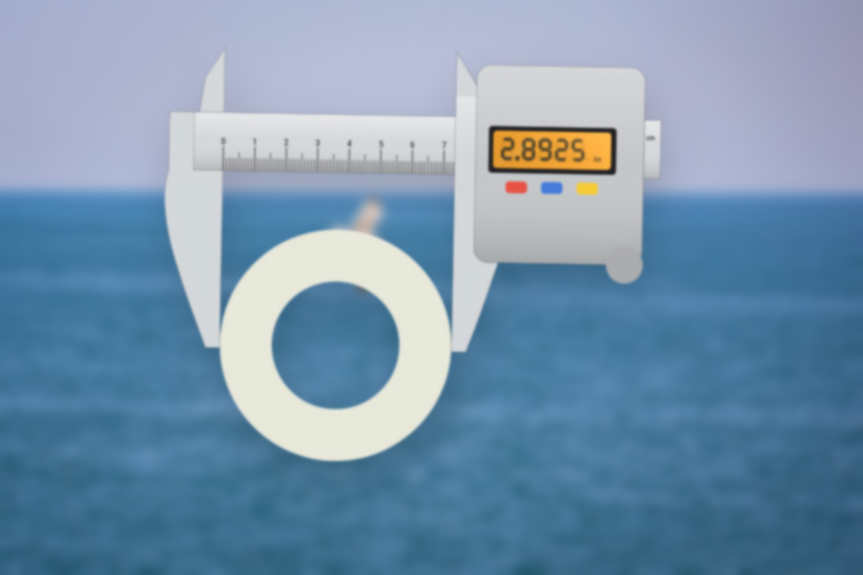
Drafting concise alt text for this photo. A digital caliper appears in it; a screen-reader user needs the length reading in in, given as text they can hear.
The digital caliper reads 2.8925 in
